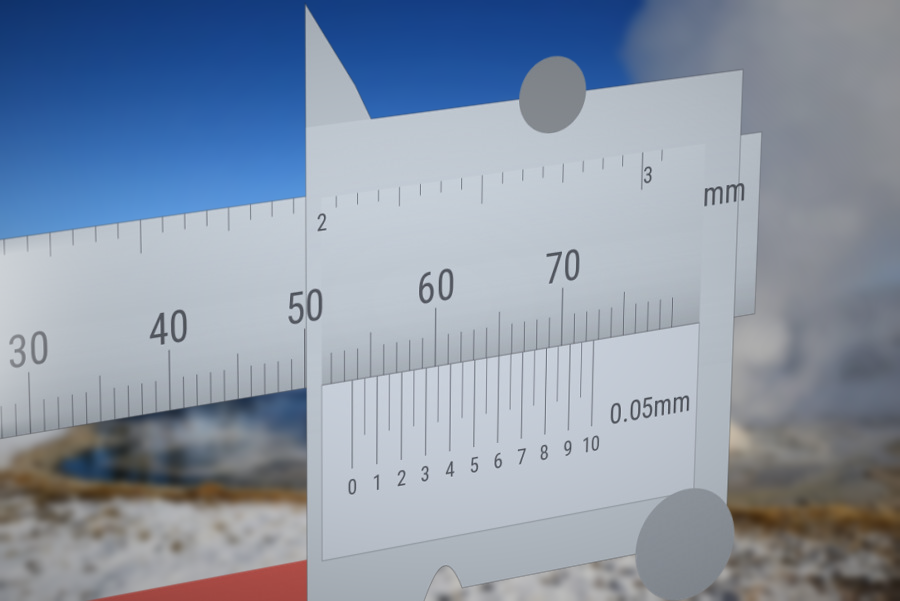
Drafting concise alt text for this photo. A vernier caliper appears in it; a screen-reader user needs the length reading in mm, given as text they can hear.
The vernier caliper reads 53.6 mm
